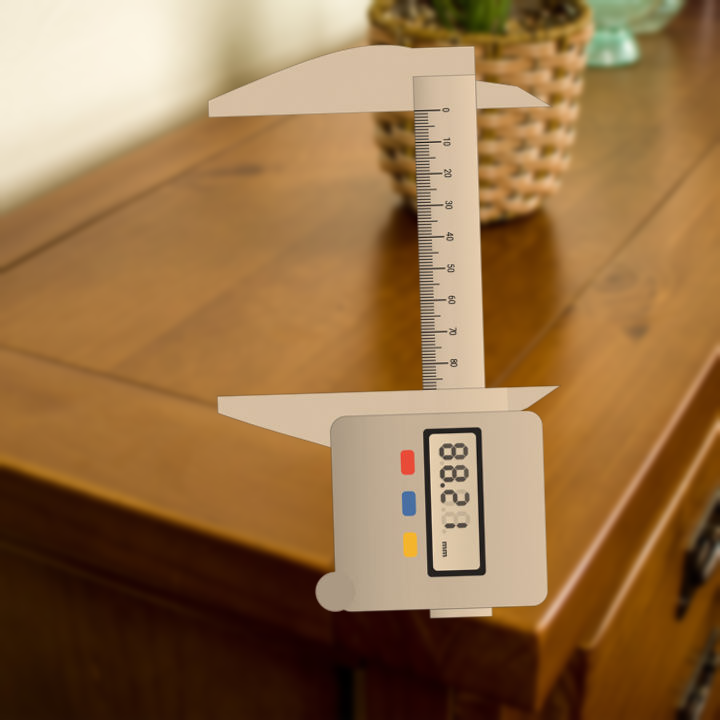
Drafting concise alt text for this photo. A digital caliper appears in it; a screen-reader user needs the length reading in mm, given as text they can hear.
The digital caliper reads 88.21 mm
